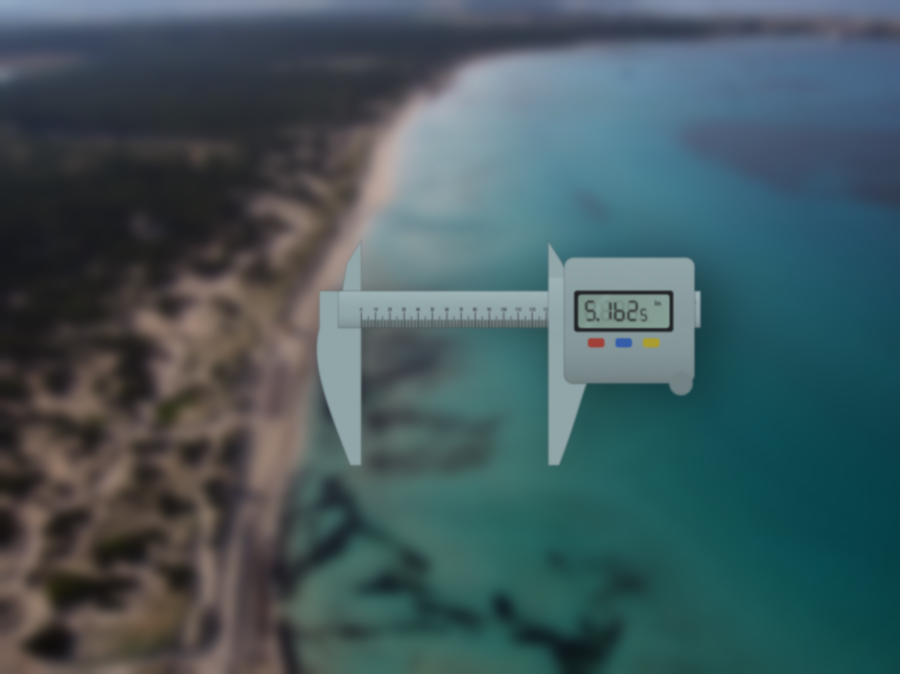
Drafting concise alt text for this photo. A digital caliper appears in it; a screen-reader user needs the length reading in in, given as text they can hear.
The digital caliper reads 5.1625 in
